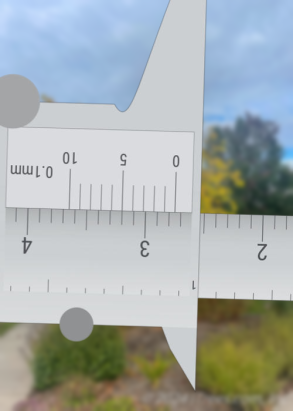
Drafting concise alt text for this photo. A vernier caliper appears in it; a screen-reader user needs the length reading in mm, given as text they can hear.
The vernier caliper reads 27.5 mm
